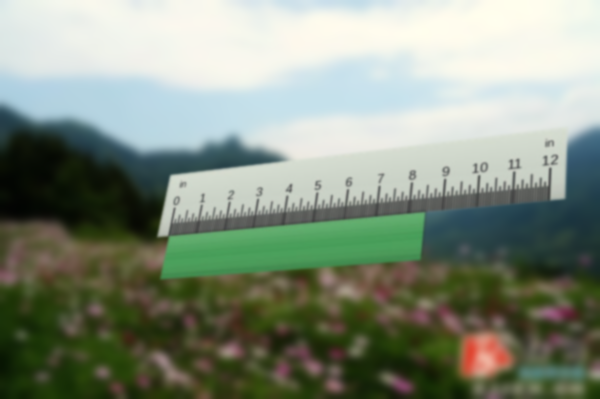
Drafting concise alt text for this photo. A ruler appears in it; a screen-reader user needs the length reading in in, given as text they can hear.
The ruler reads 8.5 in
